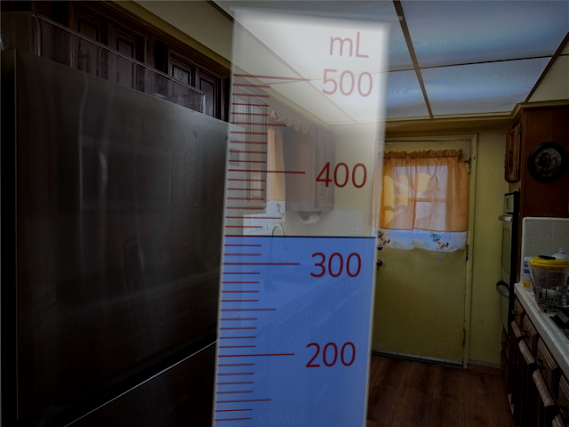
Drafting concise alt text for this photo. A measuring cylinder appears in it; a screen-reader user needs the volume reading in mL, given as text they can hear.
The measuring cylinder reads 330 mL
